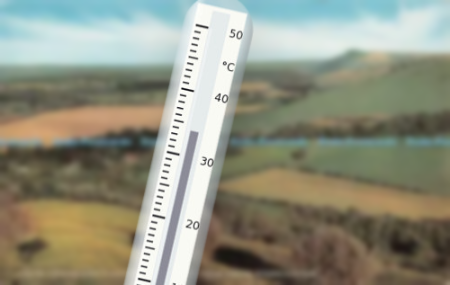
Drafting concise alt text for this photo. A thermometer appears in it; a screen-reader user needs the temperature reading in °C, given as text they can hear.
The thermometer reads 34 °C
